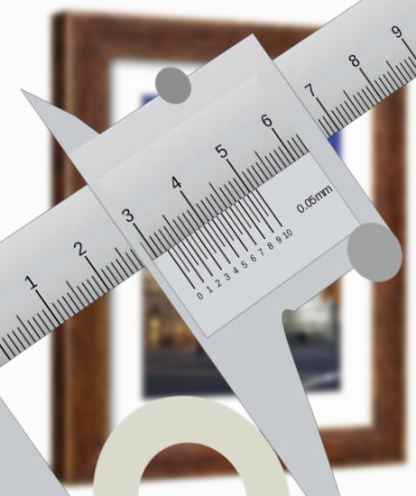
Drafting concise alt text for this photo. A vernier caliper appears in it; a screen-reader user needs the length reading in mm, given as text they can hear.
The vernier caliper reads 32.2 mm
